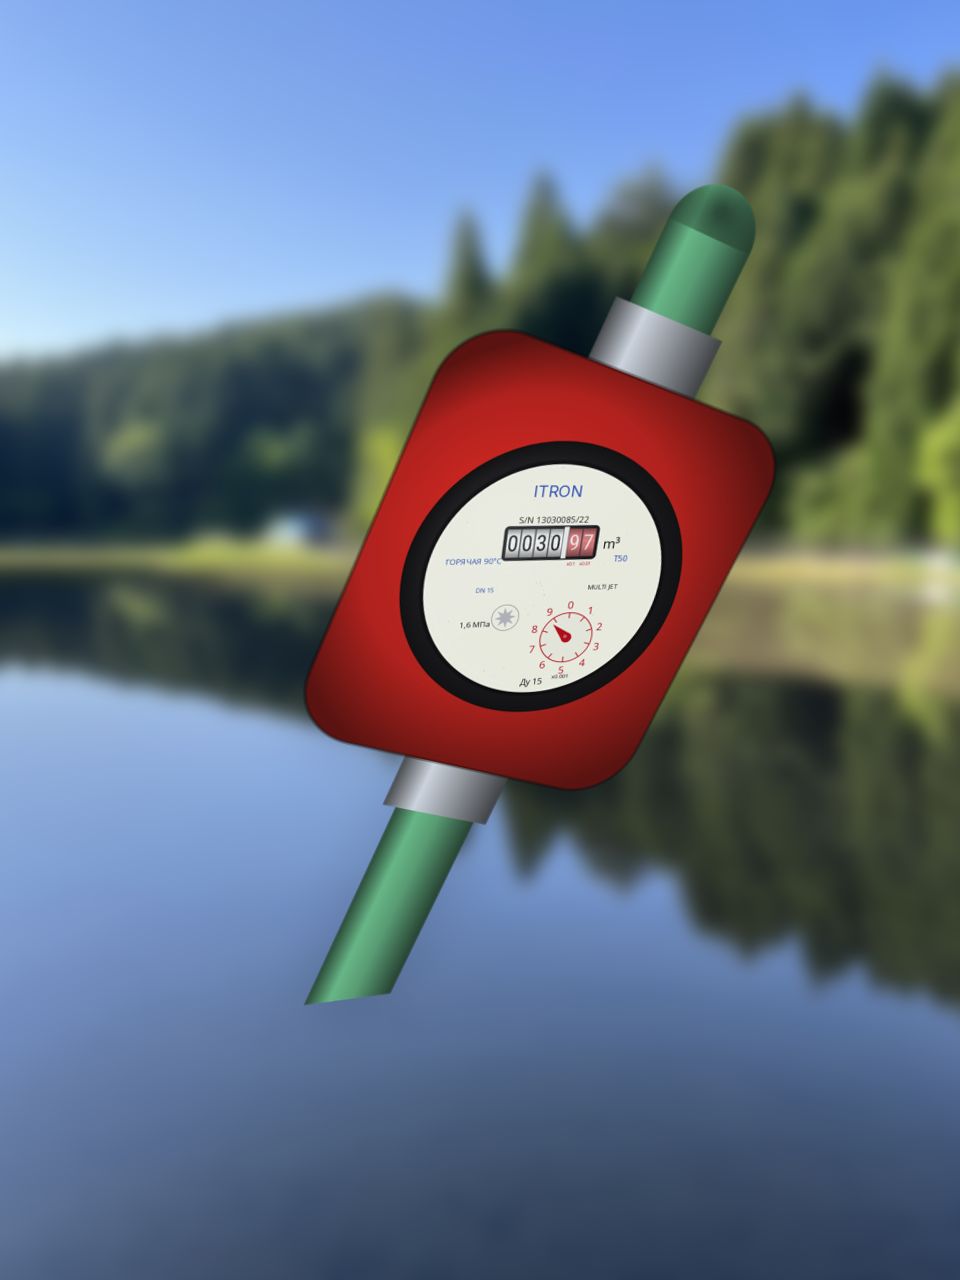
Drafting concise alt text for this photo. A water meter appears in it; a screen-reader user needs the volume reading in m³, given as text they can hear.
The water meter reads 30.978 m³
